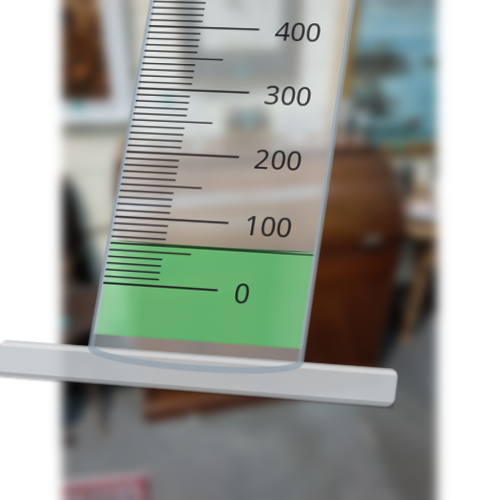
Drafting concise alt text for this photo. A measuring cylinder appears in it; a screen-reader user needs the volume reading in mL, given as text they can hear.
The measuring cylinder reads 60 mL
